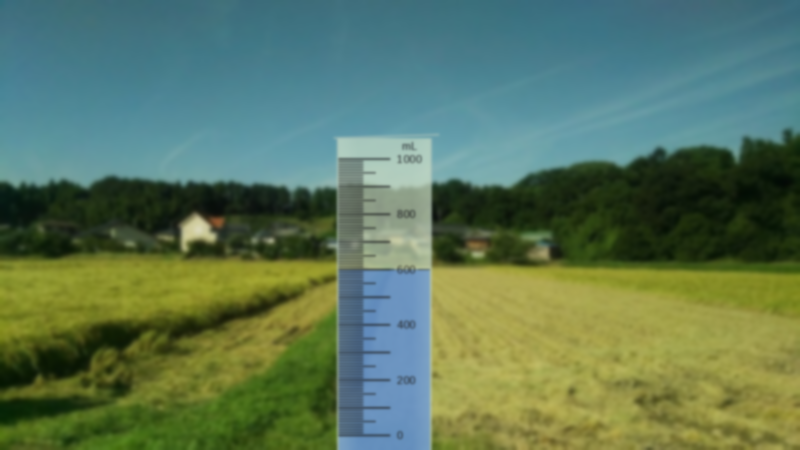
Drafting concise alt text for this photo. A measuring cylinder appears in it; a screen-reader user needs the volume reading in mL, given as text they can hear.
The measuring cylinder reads 600 mL
